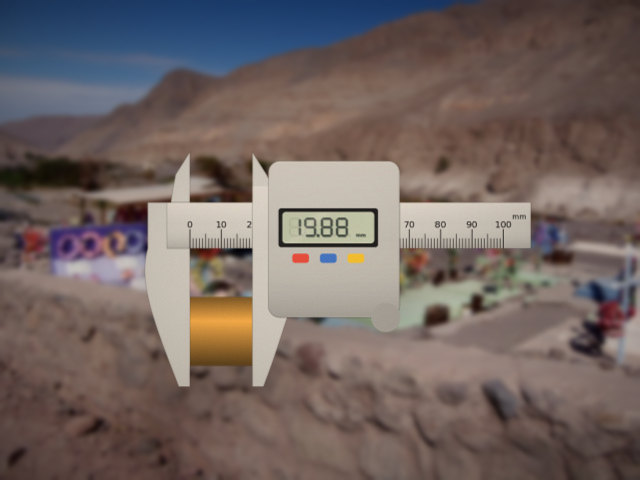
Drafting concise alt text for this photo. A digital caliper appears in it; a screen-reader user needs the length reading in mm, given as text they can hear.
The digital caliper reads 19.88 mm
